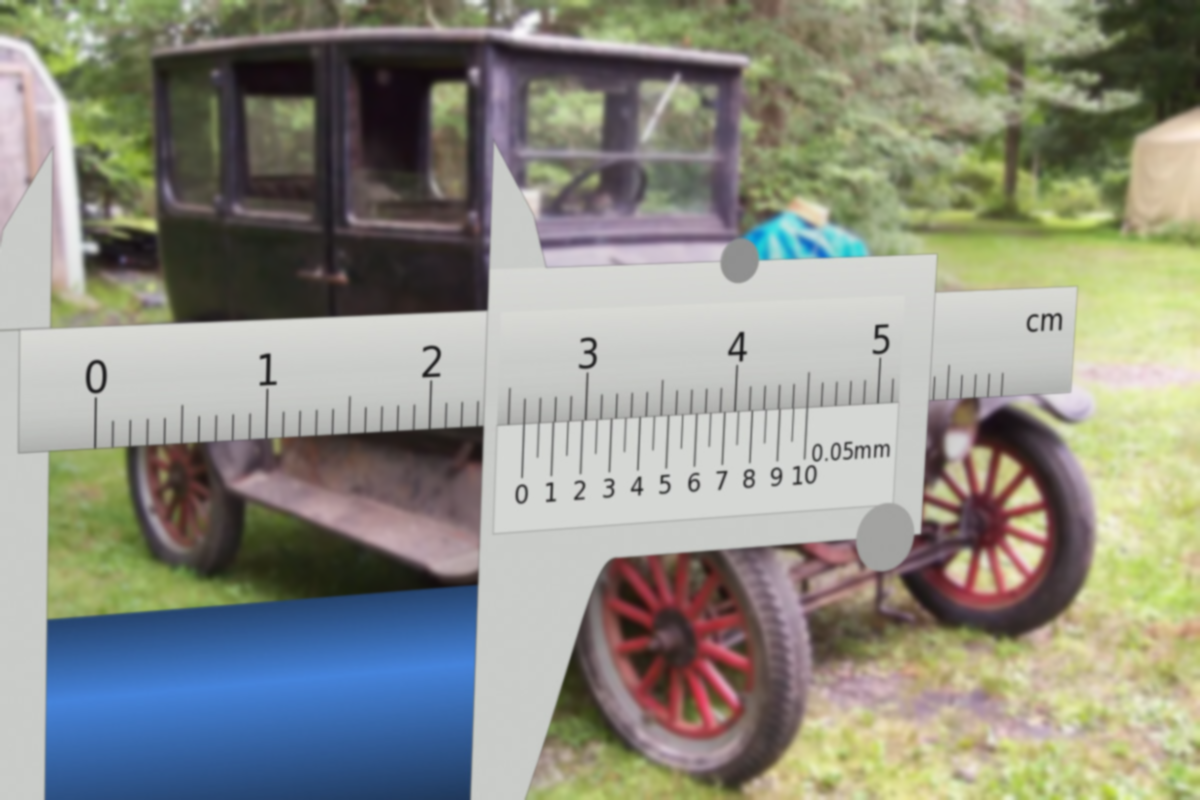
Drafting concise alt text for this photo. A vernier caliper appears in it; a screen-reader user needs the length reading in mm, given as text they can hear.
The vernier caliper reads 26.0 mm
